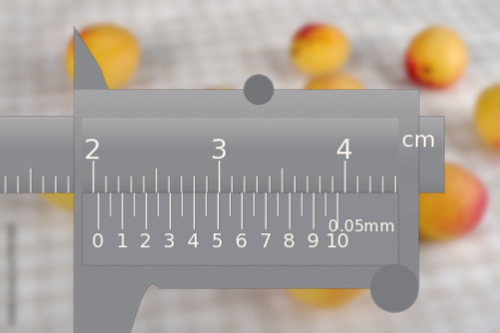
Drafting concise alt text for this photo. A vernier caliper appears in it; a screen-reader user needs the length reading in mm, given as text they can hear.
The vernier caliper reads 20.4 mm
